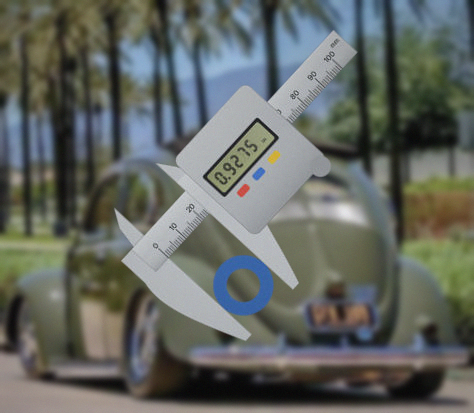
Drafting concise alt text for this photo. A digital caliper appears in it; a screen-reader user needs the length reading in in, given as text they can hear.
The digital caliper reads 0.9275 in
